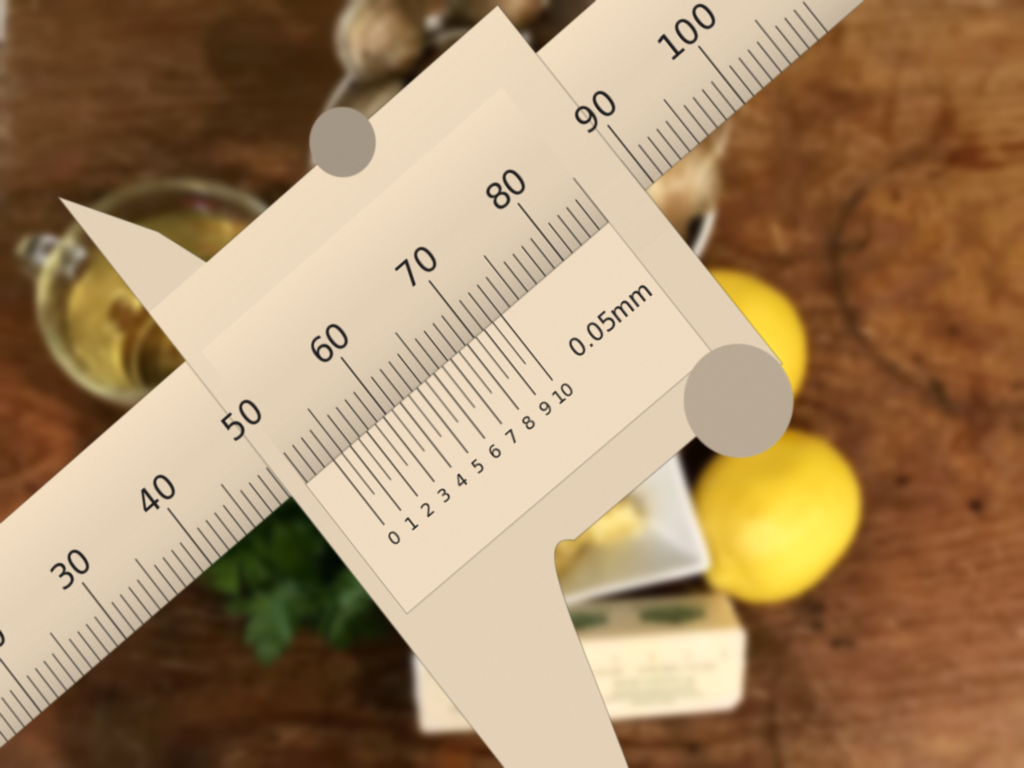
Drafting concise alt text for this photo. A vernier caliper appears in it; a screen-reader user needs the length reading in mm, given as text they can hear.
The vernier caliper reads 54.0 mm
